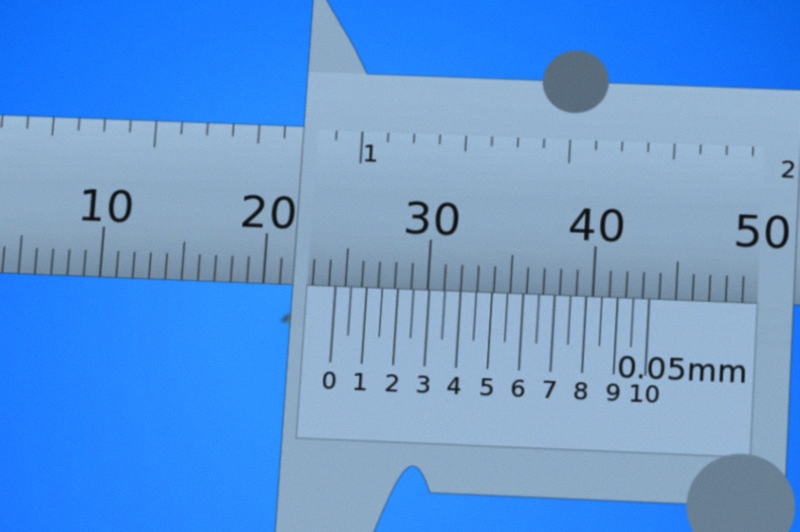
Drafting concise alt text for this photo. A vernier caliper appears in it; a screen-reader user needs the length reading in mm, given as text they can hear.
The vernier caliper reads 24.4 mm
